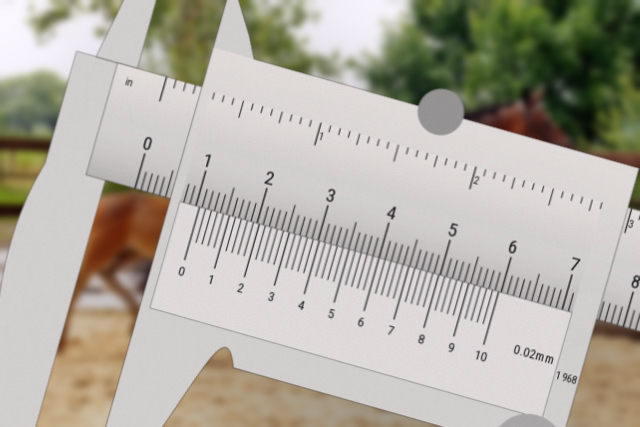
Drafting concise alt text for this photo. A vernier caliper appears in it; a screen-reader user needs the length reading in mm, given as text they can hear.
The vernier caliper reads 10.6 mm
